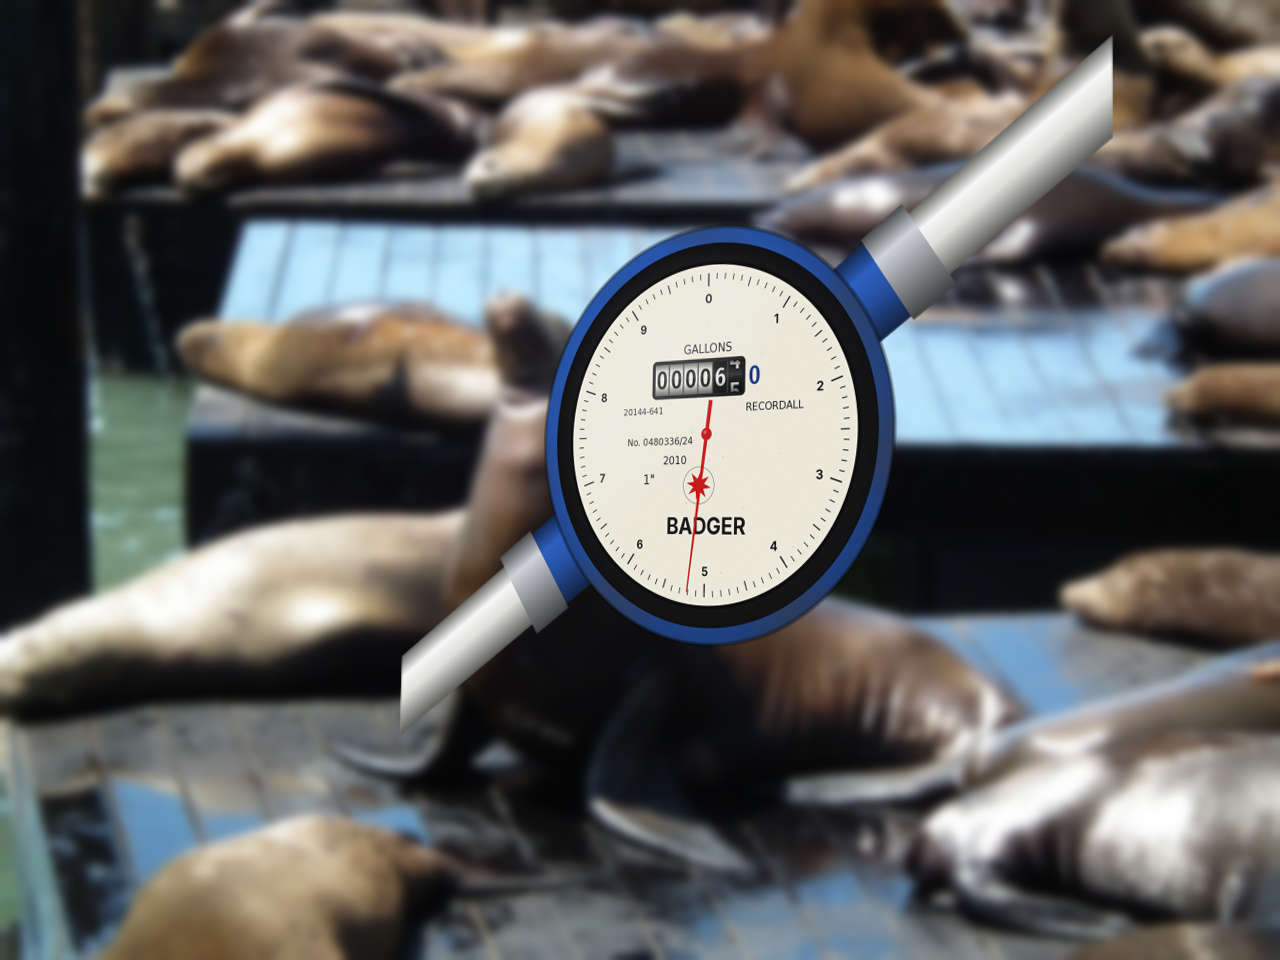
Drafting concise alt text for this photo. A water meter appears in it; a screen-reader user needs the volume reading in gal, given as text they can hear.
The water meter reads 645.2 gal
